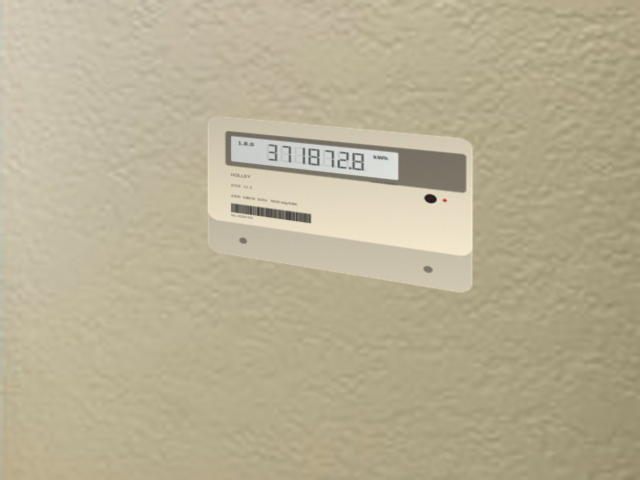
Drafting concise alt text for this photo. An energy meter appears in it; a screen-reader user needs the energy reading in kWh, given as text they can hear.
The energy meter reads 371872.8 kWh
